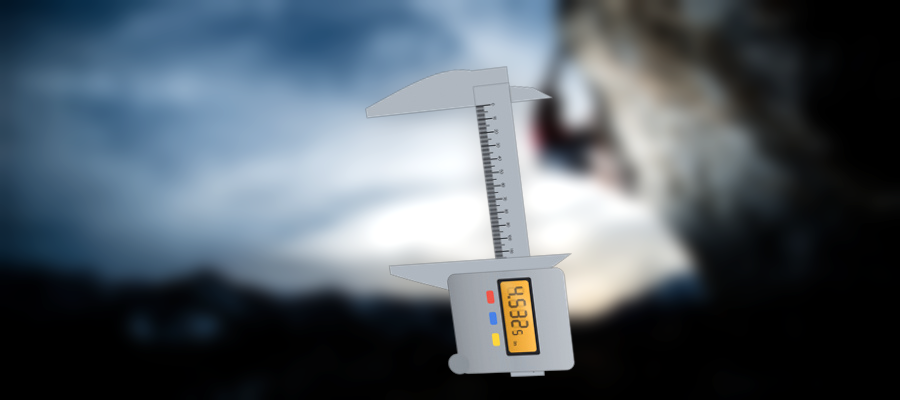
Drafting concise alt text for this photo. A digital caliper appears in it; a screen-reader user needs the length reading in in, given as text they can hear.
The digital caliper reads 4.5325 in
